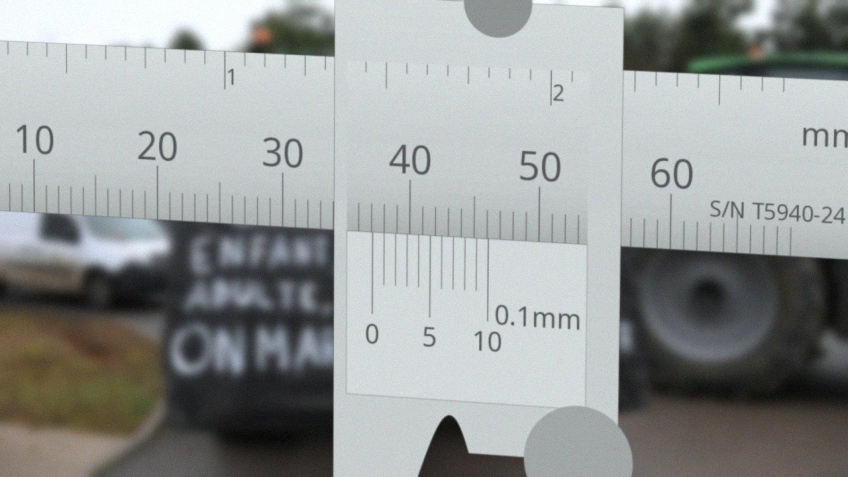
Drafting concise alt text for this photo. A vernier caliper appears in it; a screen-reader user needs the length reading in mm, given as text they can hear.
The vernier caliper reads 37.1 mm
